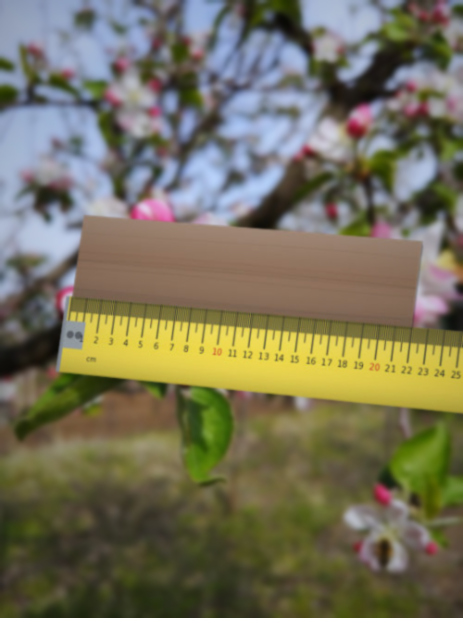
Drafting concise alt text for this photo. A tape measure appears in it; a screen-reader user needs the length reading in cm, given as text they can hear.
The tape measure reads 22 cm
